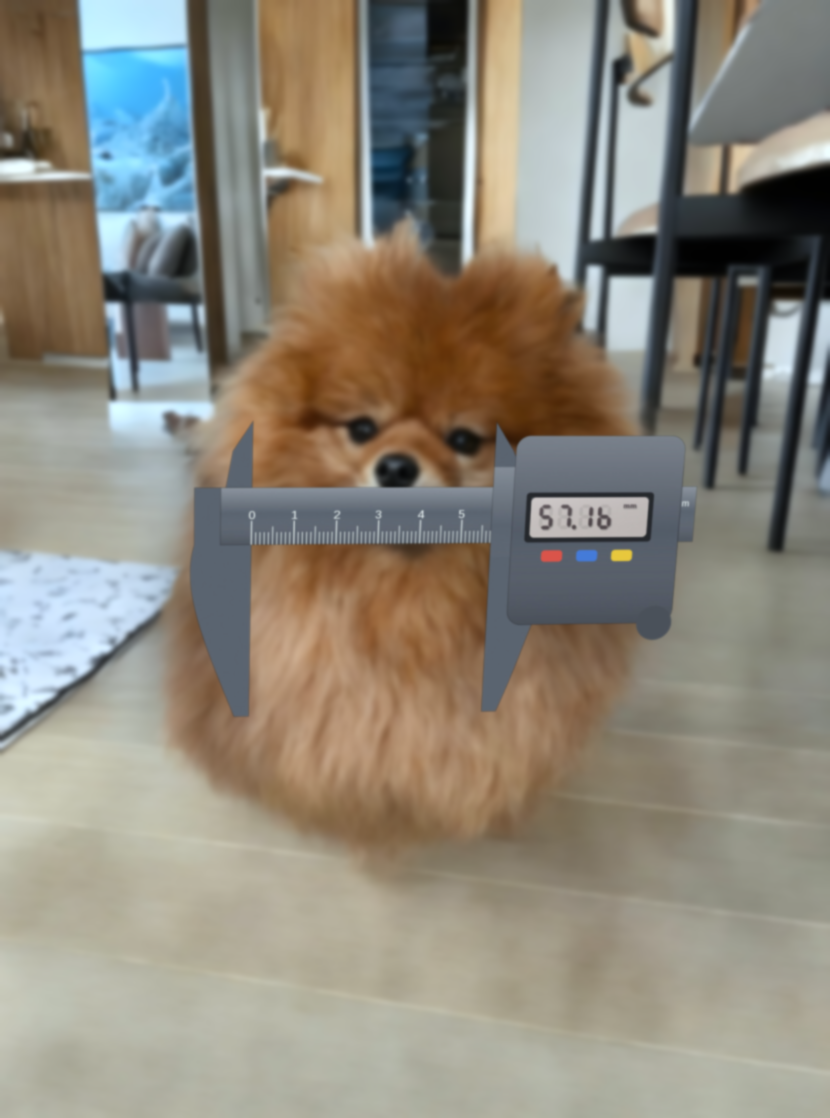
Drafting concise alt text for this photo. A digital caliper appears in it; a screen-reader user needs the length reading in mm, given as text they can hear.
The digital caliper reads 57.16 mm
